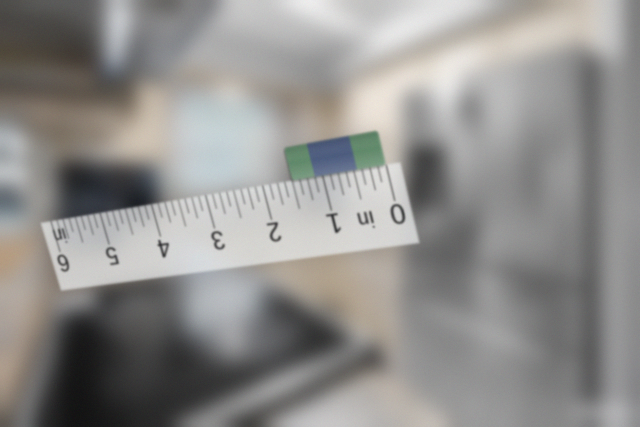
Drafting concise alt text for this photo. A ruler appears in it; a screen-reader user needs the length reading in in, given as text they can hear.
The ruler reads 1.5 in
